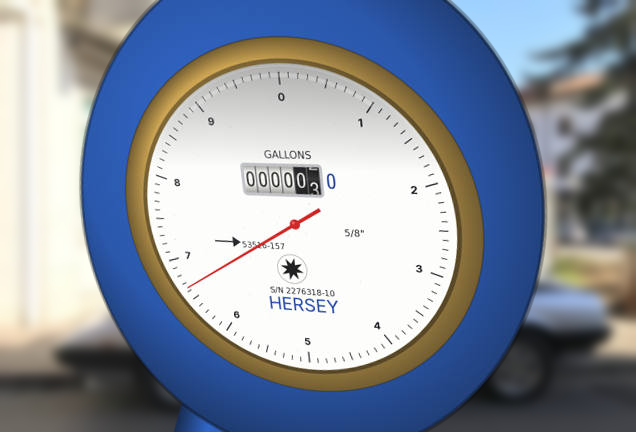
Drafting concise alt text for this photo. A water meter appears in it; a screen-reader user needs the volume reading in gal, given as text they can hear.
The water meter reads 26.6 gal
